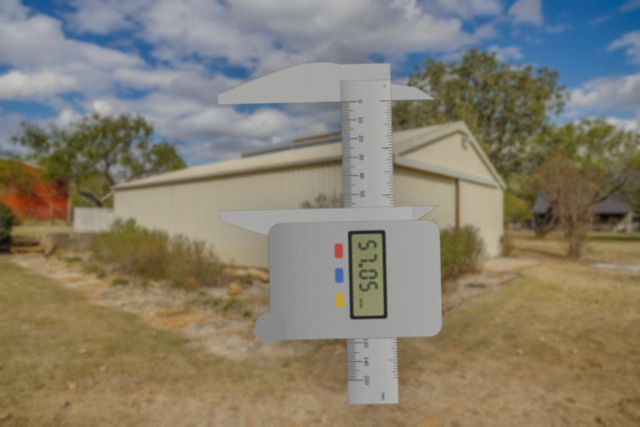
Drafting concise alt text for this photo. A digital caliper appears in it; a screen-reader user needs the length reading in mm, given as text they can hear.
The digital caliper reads 57.05 mm
